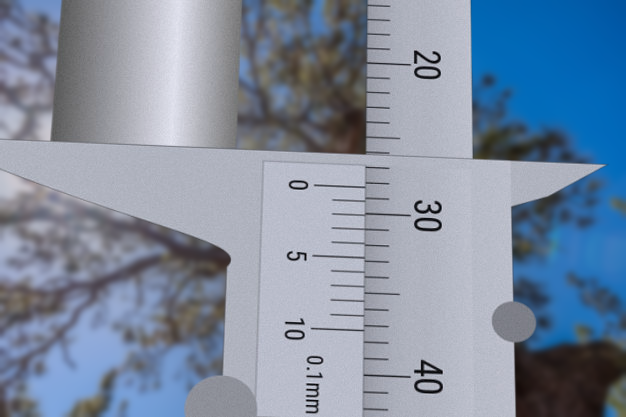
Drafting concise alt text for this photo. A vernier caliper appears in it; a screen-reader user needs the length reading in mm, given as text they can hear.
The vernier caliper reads 28.3 mm
